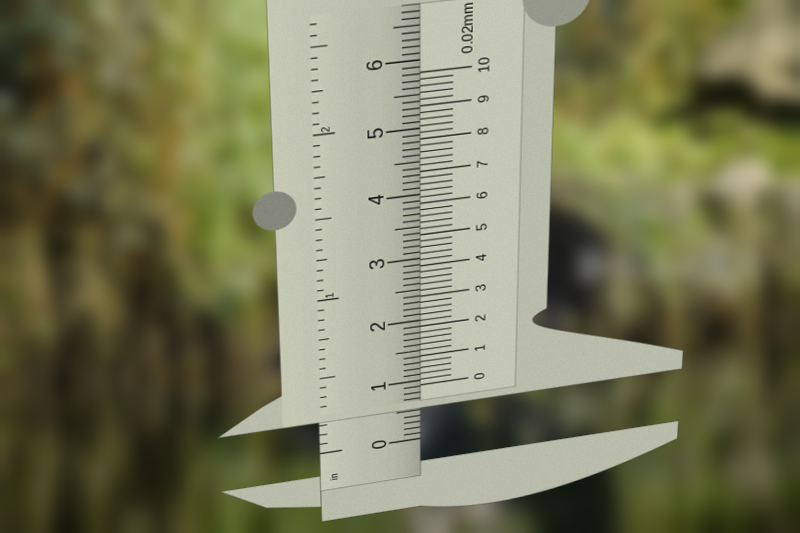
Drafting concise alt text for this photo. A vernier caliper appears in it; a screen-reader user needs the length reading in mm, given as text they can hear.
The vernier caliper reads 9.2 mm
